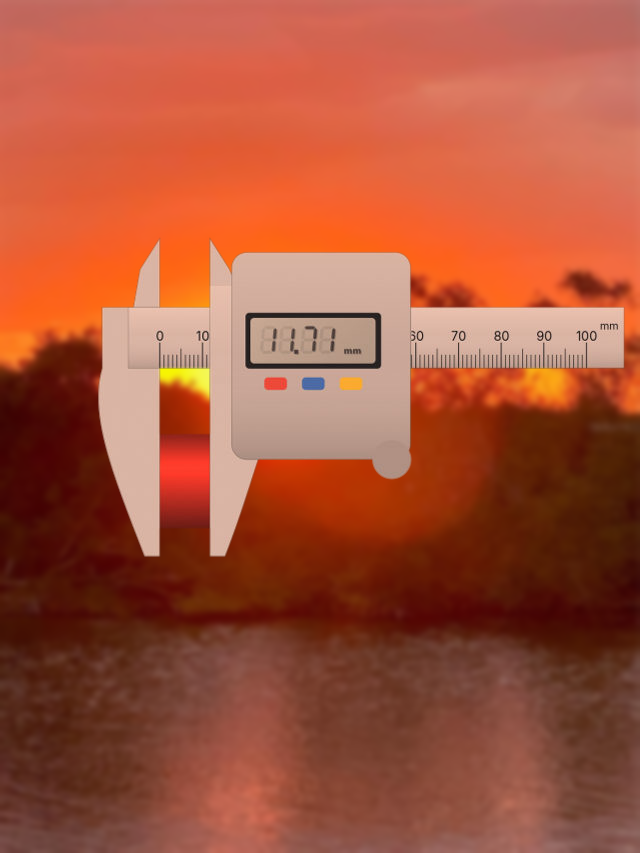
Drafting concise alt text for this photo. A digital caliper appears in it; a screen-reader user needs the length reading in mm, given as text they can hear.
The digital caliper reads 11.71 mm
